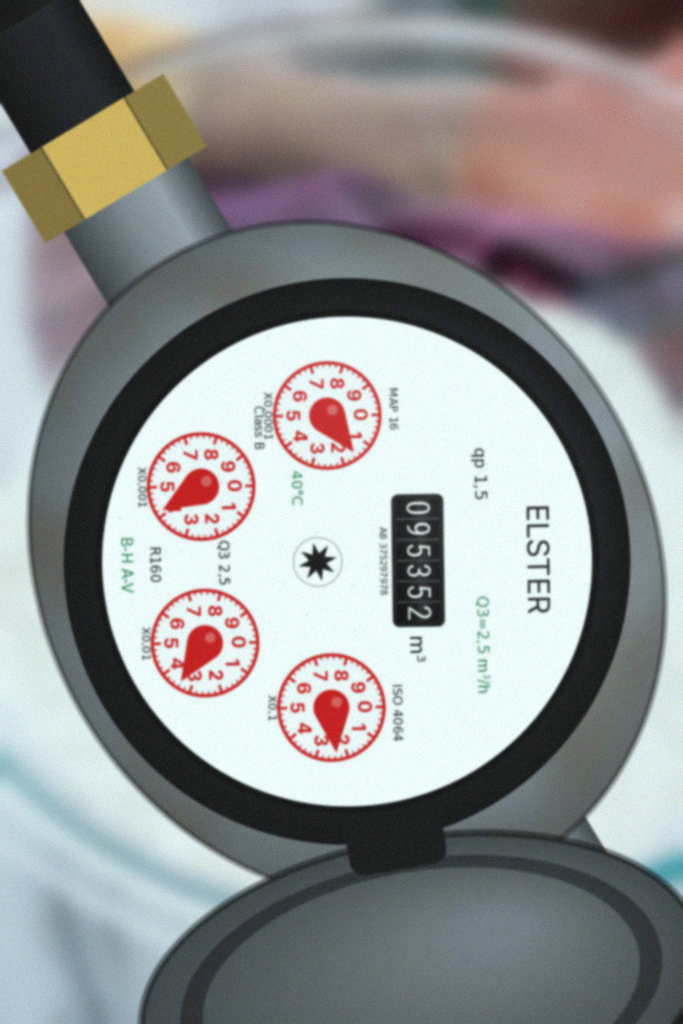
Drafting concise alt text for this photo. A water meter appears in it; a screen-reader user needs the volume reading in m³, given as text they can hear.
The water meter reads 95352.2341 m³
